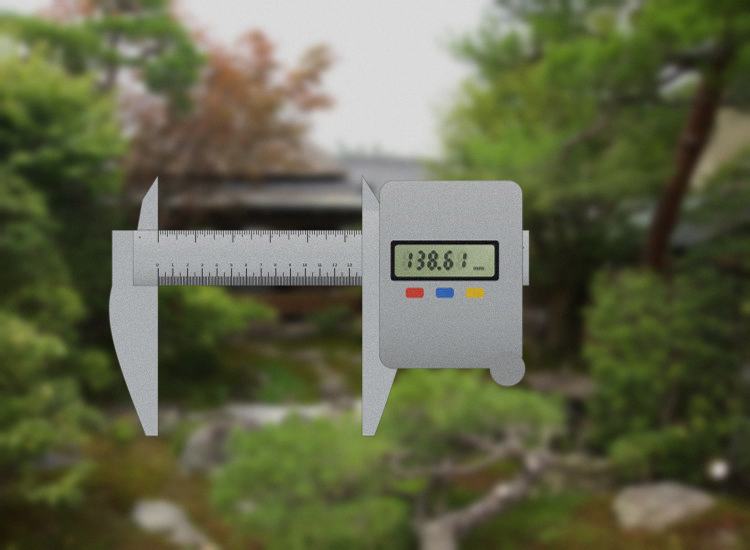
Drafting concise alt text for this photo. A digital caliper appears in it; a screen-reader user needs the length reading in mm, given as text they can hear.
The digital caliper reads 138.61 mm
